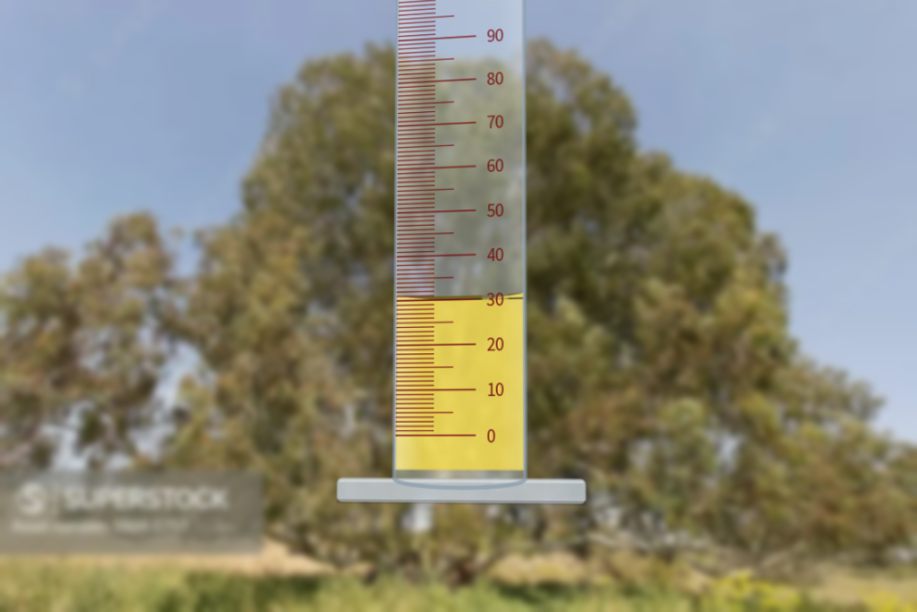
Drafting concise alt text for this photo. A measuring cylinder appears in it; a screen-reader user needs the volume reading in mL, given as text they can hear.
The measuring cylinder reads 30 mL
